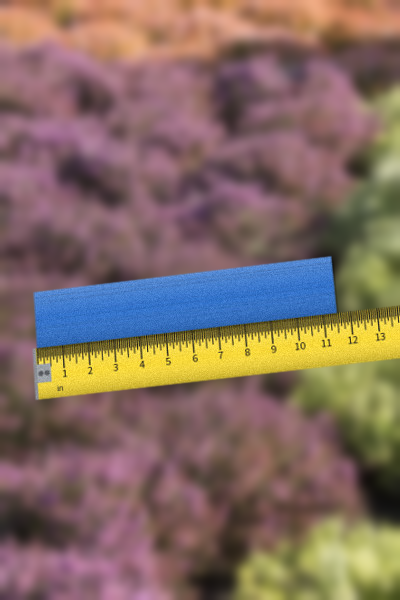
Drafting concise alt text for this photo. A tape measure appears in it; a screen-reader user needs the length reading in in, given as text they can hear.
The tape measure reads 11.5 in
